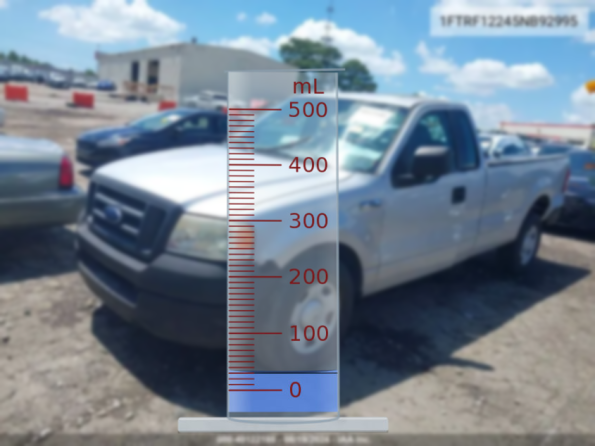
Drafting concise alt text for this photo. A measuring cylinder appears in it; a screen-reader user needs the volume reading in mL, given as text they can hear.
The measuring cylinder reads 30 mL
